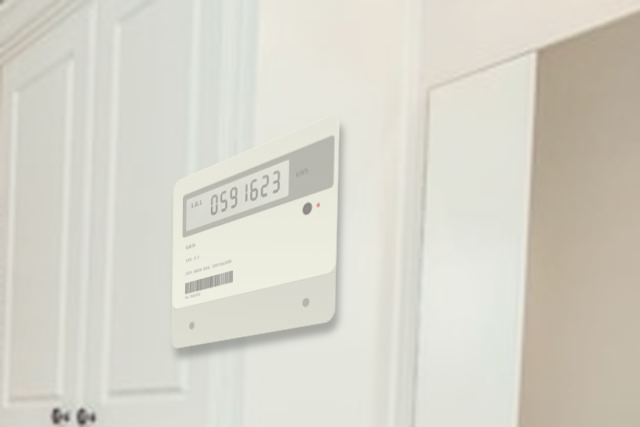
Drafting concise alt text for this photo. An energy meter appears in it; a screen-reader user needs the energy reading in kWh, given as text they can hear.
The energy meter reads 591623 kWh
